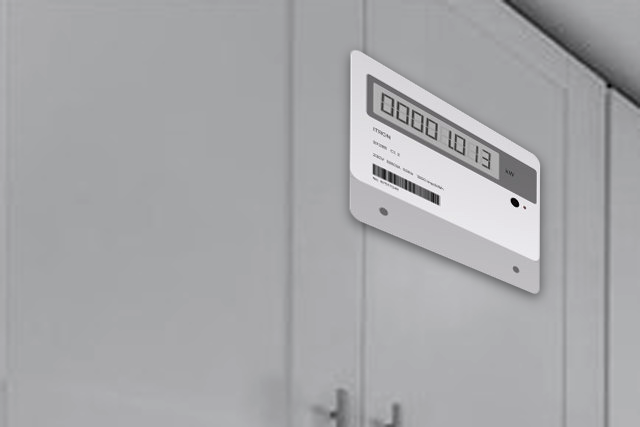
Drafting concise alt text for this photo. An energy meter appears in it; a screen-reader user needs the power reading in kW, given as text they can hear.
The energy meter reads 1.013 kW
